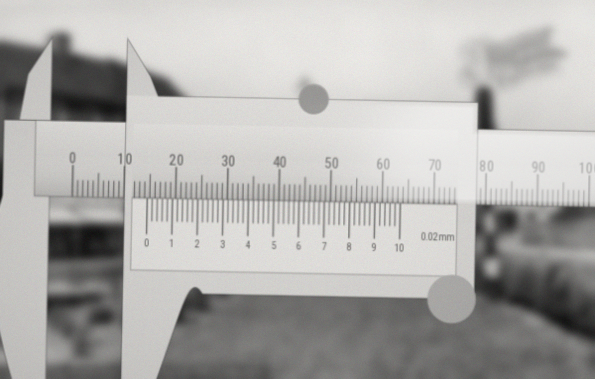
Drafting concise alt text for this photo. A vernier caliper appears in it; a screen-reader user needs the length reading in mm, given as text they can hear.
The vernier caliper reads 14.5 mm
